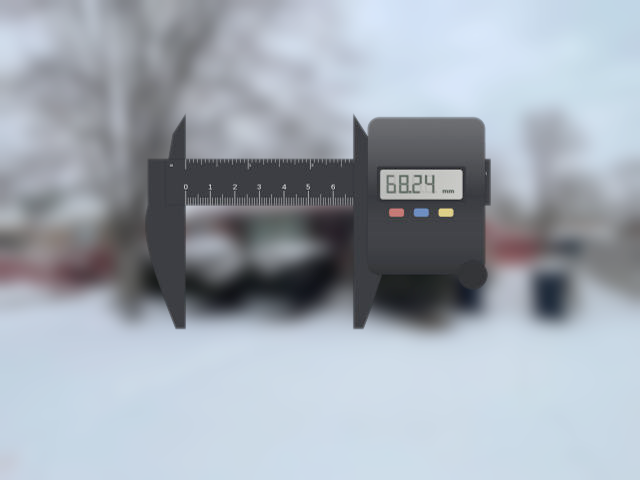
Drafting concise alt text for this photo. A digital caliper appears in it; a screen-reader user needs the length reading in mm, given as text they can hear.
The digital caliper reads 68.24 mm
